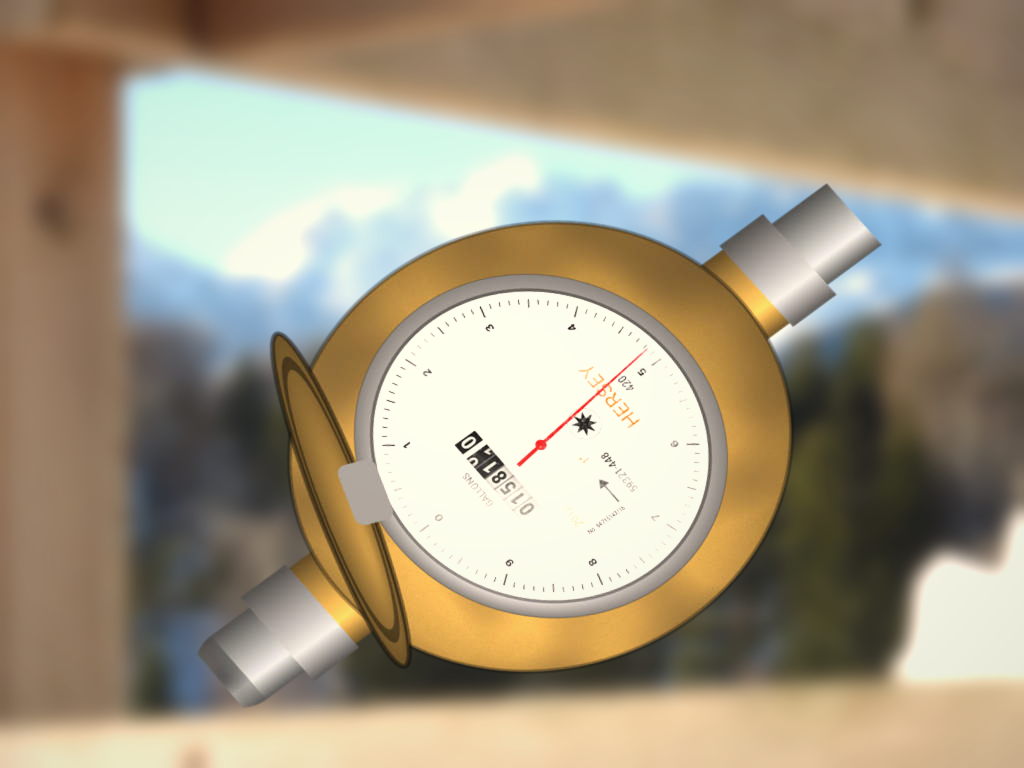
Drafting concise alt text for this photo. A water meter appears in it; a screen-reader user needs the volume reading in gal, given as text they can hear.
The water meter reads 158104.8 gal
